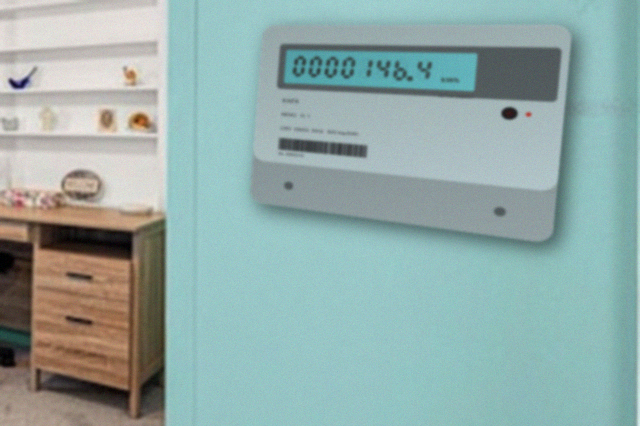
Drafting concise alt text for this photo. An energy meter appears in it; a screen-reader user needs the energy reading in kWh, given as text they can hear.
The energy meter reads 146.4 kWh
